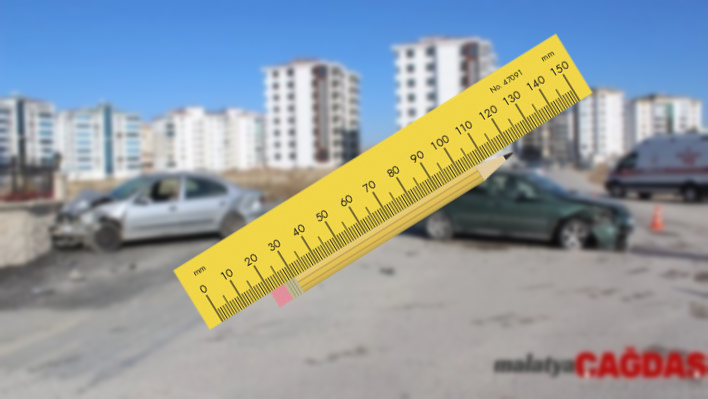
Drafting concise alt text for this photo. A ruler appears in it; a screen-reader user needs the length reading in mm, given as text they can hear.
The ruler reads 100 mm
